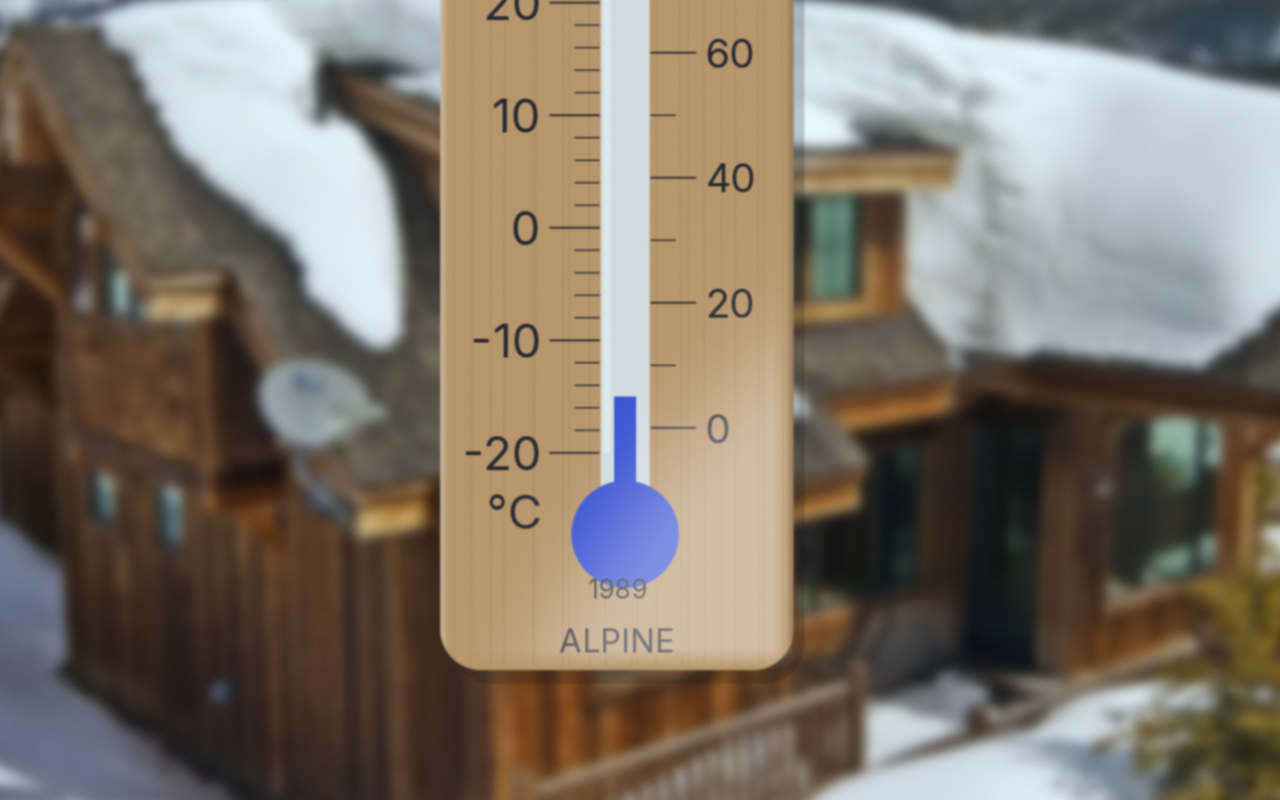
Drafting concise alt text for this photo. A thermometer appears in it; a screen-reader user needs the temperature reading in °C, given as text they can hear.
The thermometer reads -15 °C
